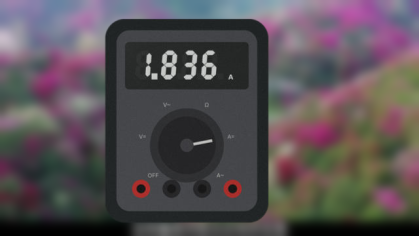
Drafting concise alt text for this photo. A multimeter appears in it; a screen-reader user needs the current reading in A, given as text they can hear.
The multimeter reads 1.836 A
